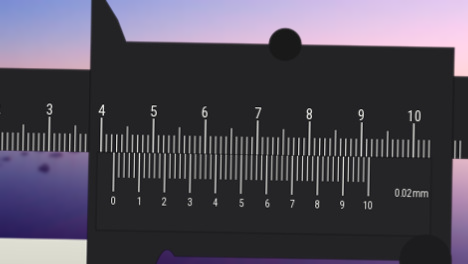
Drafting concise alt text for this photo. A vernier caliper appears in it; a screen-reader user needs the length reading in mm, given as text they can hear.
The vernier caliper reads 42.5 mm
